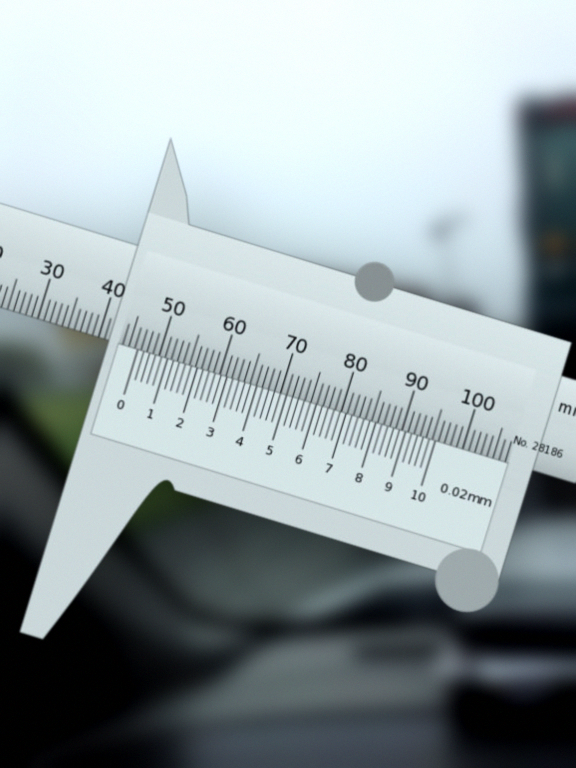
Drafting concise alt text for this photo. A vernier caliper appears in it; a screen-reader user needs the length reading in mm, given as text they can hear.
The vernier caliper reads 46.5 mm
